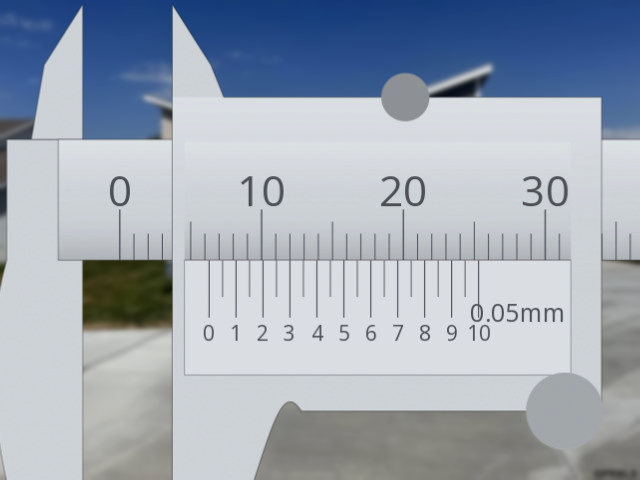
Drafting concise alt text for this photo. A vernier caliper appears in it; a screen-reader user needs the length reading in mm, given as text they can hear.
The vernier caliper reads 6.3 mm
